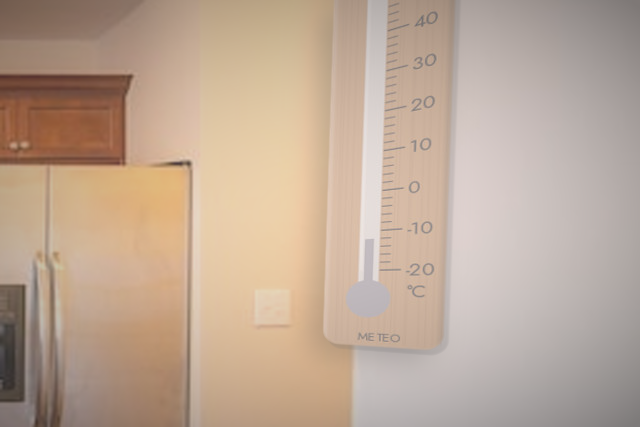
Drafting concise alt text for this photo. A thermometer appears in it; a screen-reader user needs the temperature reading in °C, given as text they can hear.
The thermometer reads -12 °C
